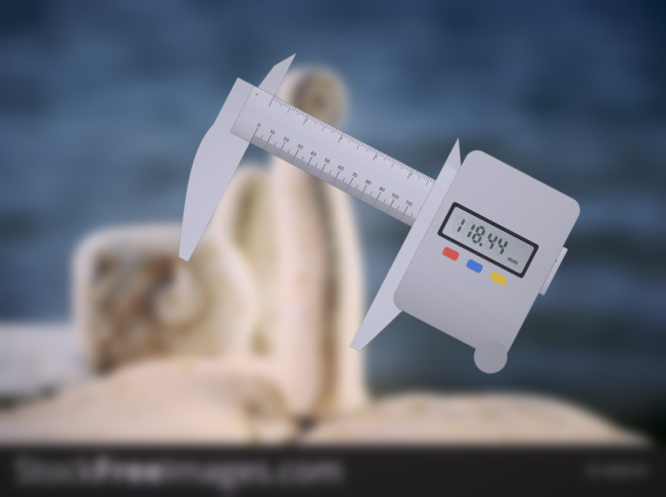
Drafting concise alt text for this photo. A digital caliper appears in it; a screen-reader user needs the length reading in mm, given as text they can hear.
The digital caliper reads 118.44 mm
